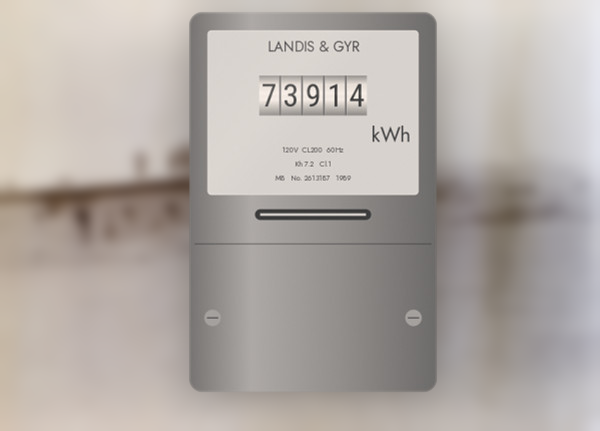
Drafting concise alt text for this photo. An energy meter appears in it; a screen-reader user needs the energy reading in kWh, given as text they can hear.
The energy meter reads 73914 kWh
